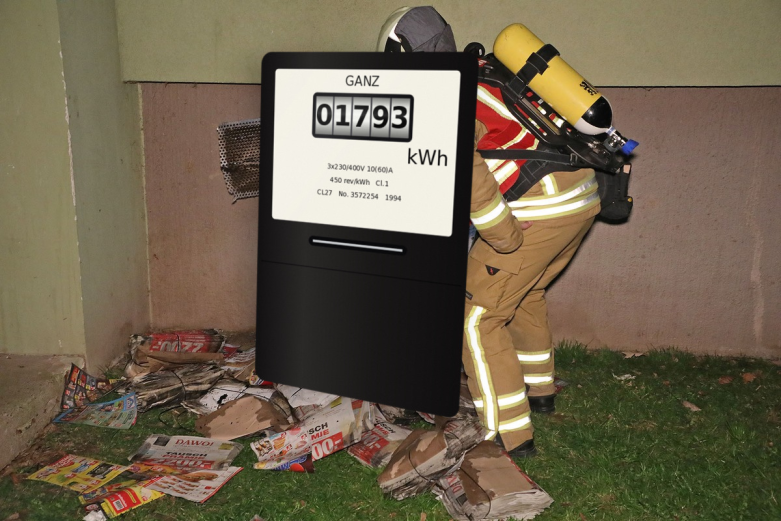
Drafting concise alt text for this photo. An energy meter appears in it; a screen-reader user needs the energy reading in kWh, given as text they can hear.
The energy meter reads 1793 kWh
